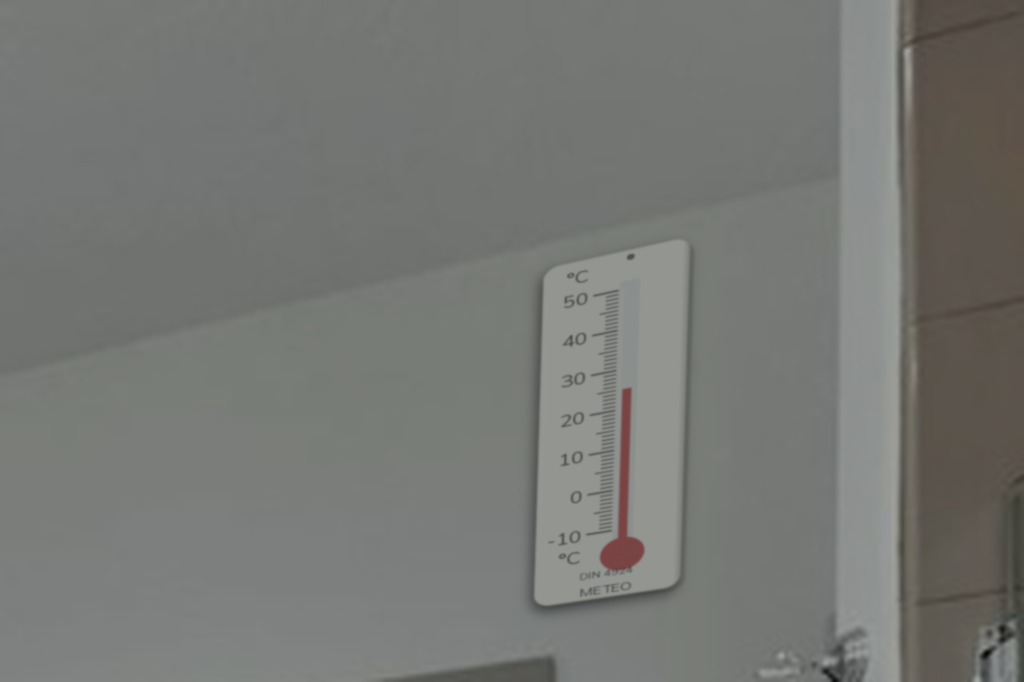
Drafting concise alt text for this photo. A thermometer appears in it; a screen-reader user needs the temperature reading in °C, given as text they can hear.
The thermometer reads 25 °C
